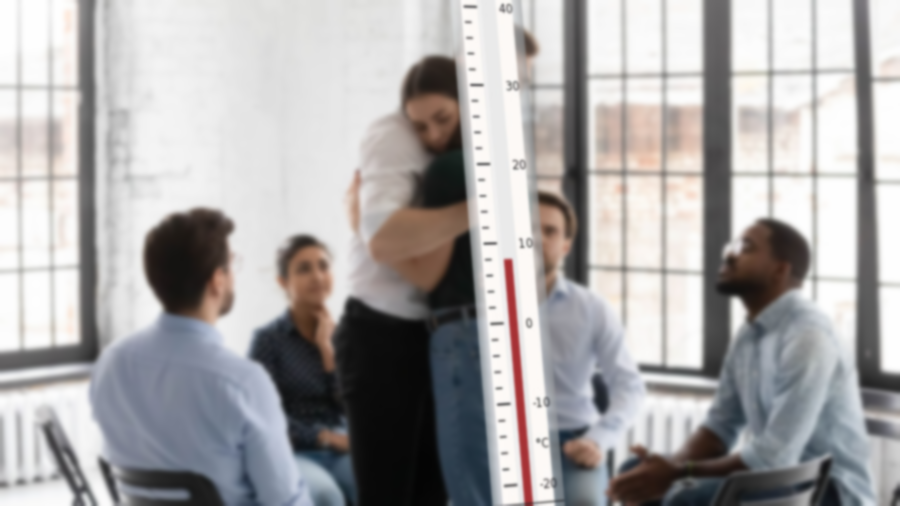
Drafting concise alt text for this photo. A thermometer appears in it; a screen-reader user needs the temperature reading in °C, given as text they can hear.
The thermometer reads 8 °C
